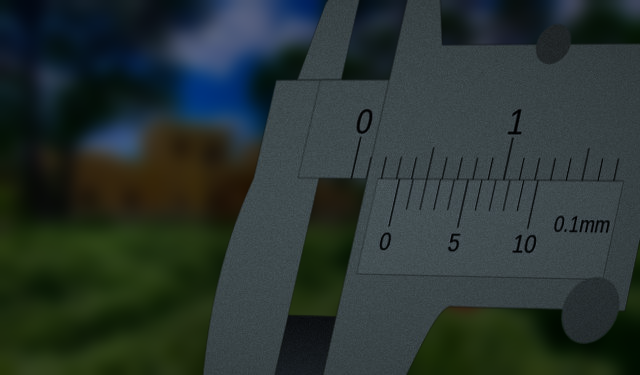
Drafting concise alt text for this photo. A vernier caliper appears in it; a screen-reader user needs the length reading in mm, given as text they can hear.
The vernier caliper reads 3.2 mm
